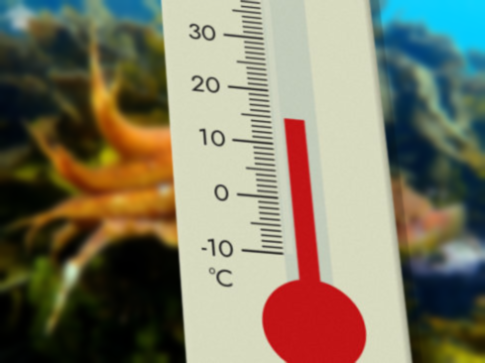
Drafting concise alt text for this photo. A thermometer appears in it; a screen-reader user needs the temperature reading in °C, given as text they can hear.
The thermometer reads 15 °C
